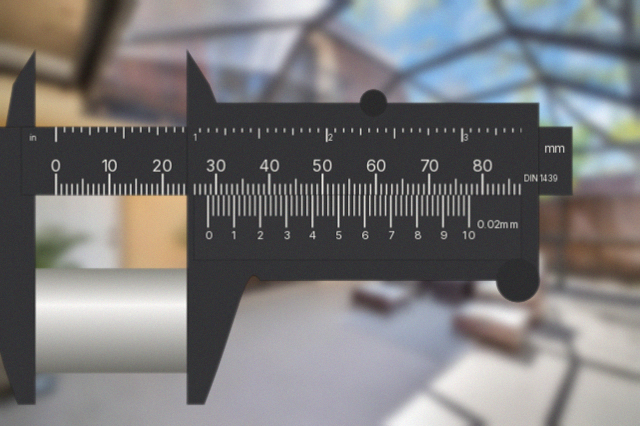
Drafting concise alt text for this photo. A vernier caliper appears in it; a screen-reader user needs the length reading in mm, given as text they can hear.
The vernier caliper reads 28.5 mm
